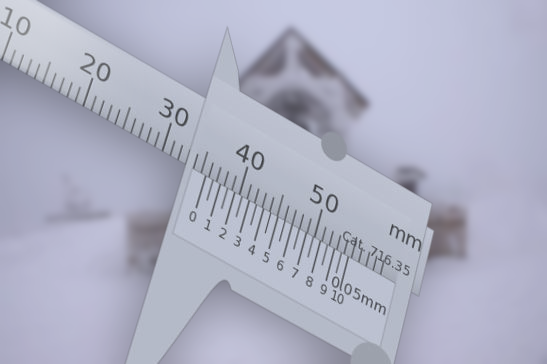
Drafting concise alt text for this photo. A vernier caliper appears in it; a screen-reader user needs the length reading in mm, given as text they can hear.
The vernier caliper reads 35.6 mm
